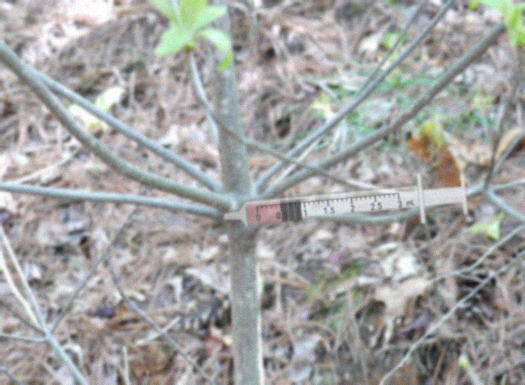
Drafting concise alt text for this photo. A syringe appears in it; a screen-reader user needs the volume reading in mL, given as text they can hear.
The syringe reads 0.5 mL
